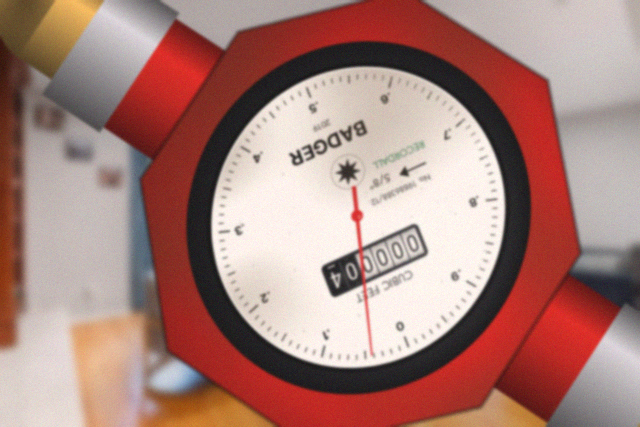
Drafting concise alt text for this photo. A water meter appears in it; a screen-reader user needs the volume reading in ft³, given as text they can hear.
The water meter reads 4.04 ft³
